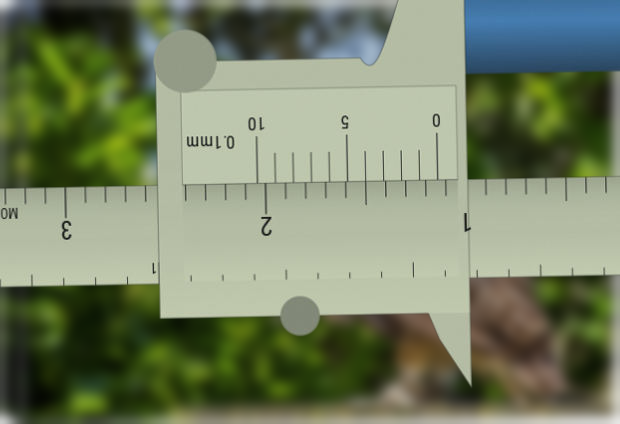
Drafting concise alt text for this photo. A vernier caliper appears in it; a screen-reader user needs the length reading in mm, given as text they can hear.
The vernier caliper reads 11.4 mm
